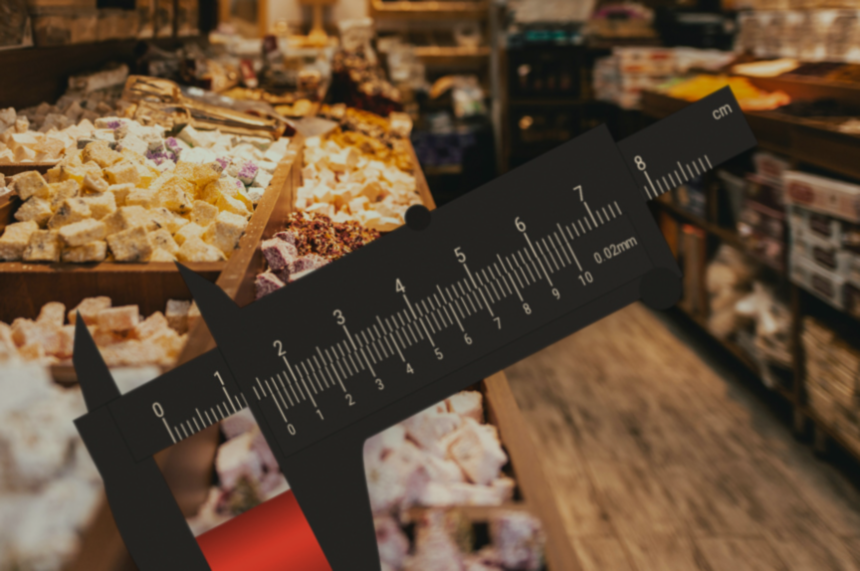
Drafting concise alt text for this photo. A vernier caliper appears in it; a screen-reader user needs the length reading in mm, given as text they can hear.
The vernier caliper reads 16.0 mm
